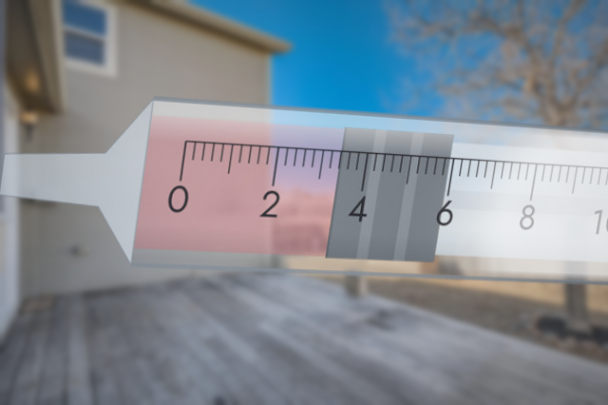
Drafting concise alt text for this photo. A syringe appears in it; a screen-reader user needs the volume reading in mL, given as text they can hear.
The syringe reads 3.4 mL
